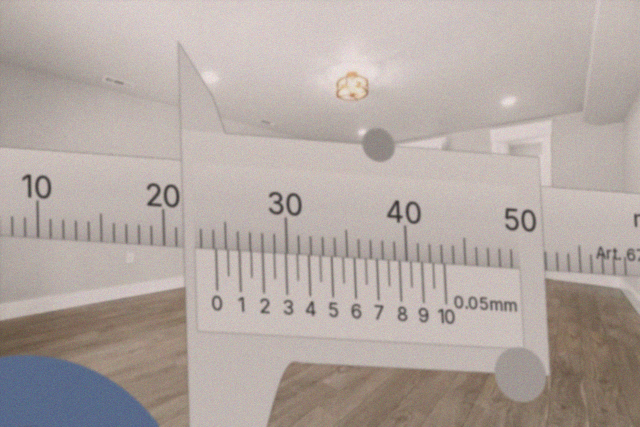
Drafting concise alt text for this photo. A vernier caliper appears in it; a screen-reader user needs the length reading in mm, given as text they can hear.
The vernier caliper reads 24.2 mm
